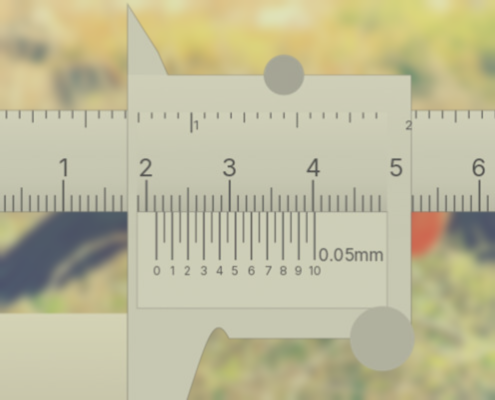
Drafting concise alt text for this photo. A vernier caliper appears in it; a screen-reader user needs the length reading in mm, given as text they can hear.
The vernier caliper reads 21.2 mm
